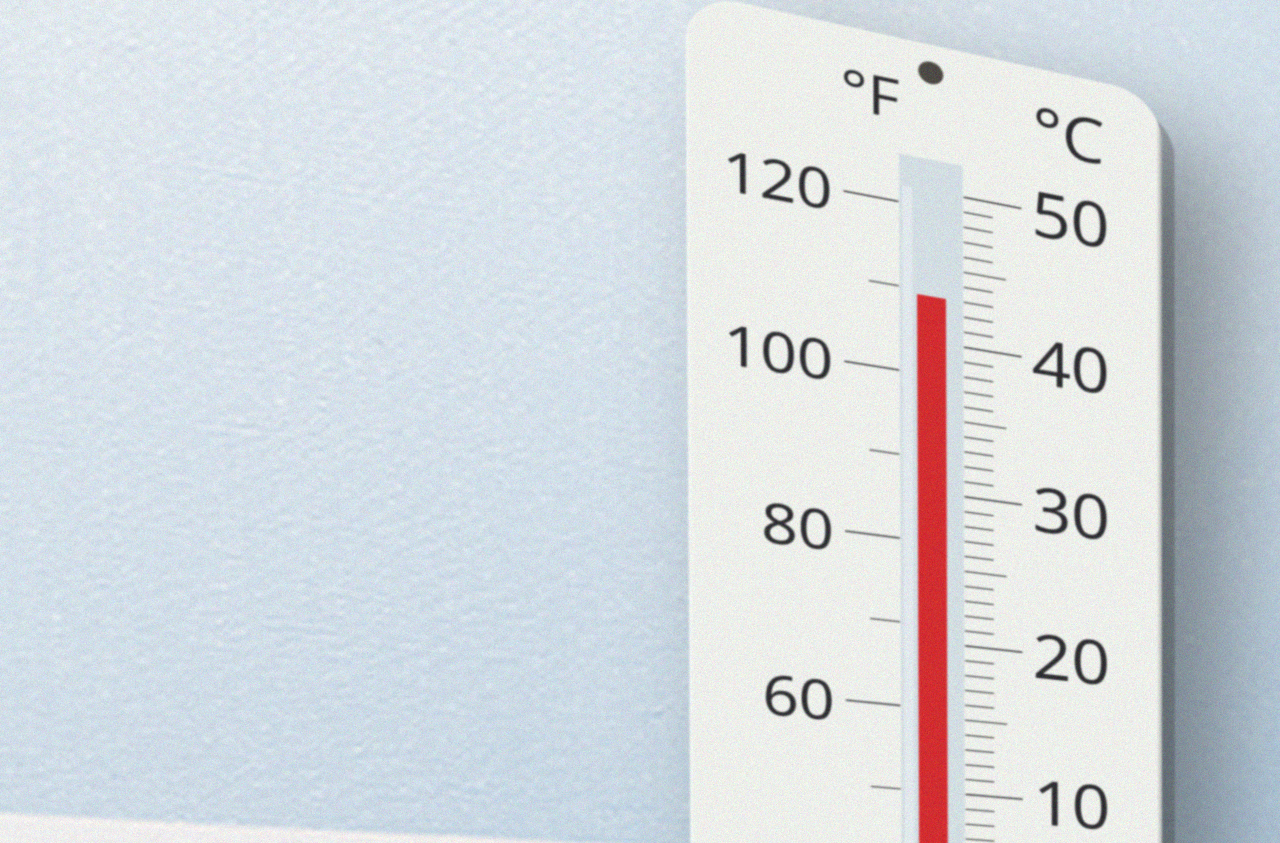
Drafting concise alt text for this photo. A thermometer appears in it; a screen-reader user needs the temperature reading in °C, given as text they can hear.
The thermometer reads 43 °C
